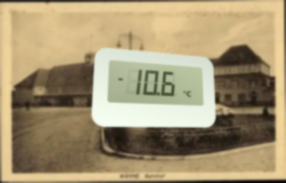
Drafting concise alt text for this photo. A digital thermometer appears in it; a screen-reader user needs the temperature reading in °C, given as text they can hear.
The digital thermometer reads -10.6 °C
